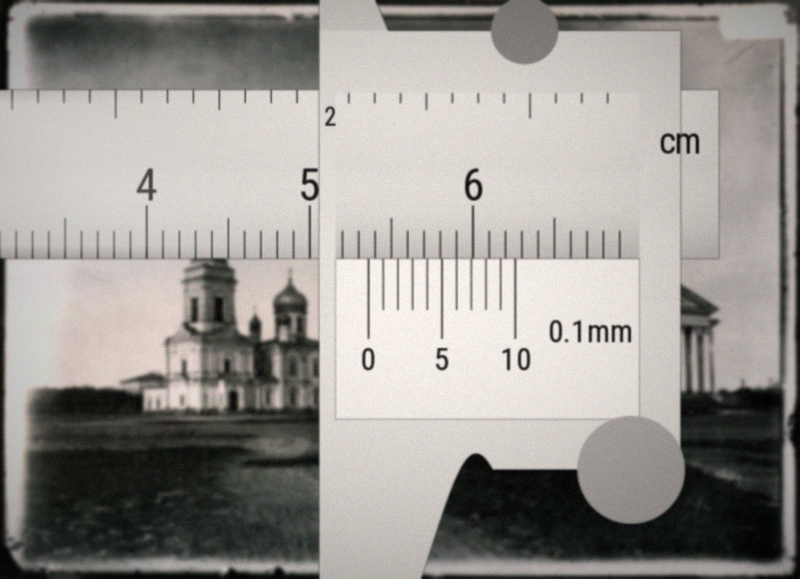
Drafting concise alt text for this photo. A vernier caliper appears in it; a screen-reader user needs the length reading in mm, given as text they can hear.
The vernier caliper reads 53.6 mm
